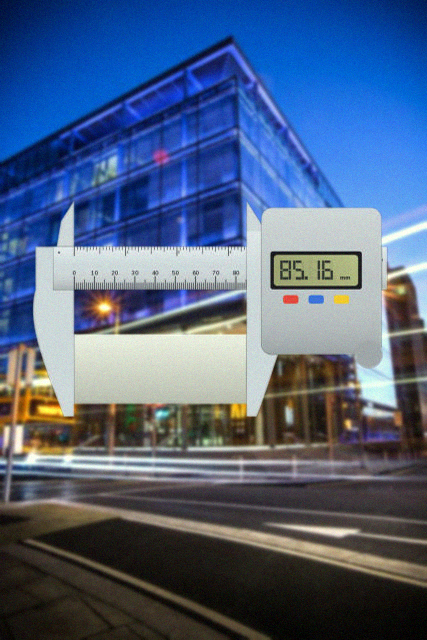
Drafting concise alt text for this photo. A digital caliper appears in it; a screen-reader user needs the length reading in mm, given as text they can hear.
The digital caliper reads 85.16 mm
